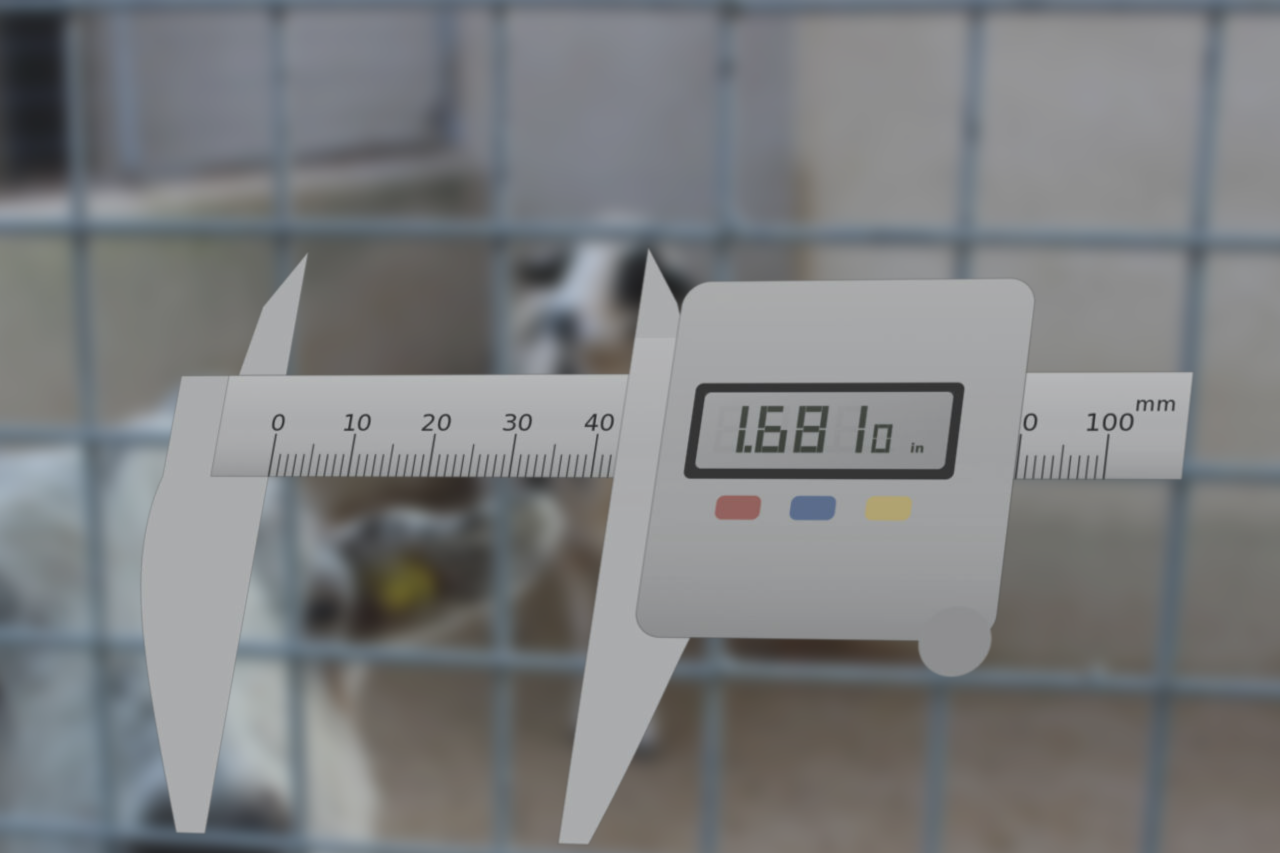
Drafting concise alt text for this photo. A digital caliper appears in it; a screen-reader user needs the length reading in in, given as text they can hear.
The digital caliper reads 1.6810 in
